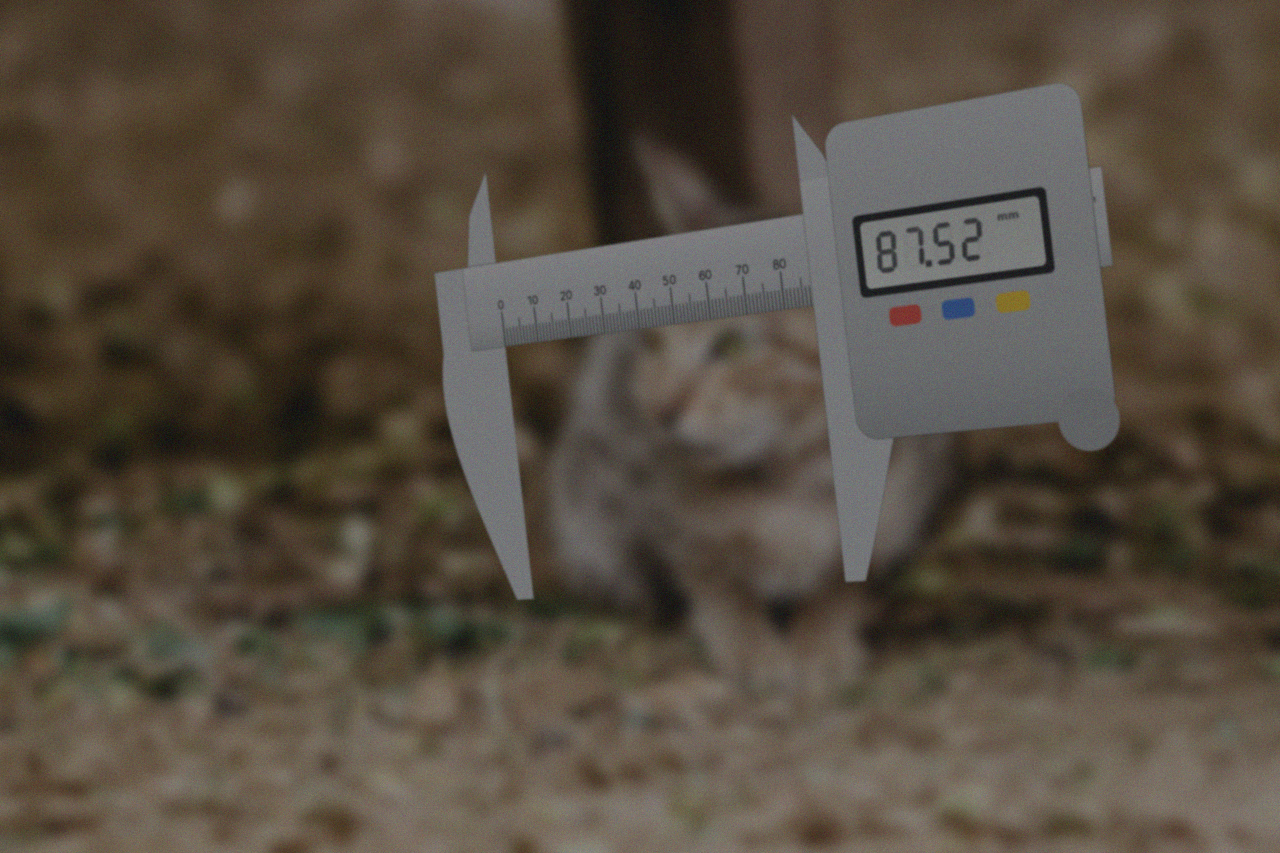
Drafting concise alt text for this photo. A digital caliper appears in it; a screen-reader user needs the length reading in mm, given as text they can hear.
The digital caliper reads 87.52 mm
